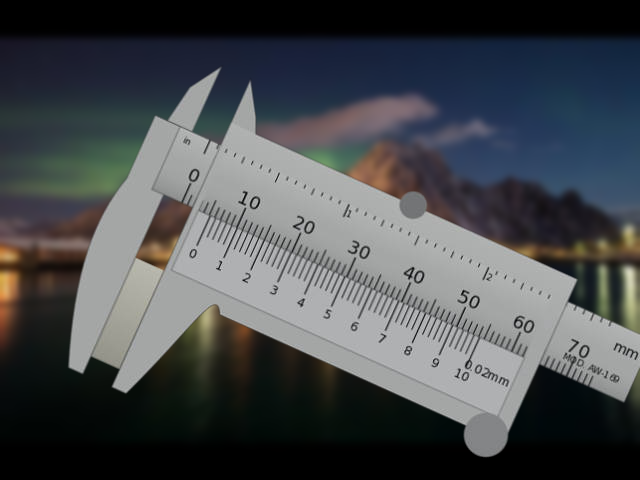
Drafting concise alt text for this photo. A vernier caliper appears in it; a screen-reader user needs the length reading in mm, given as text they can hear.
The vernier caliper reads 5.2 mm
